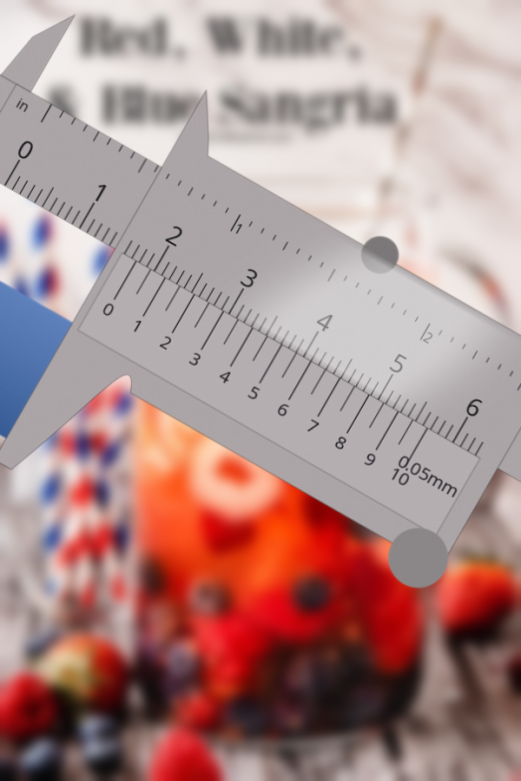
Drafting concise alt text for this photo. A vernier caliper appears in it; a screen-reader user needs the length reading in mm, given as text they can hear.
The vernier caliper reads 17.6 mm
